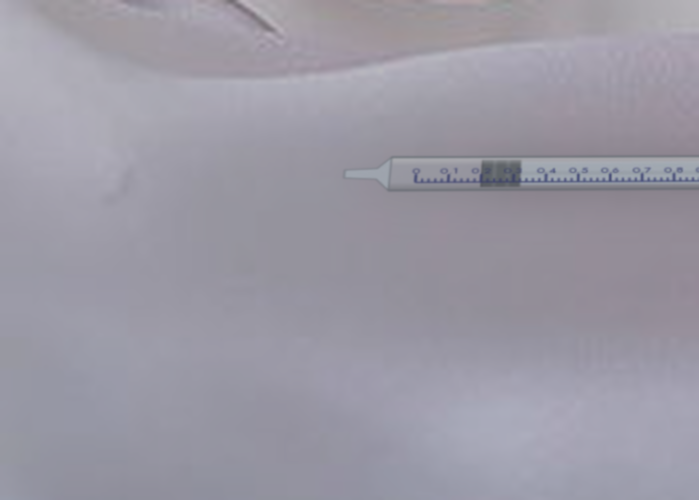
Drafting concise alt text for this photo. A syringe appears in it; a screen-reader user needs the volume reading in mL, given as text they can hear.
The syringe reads 0.2 mL
